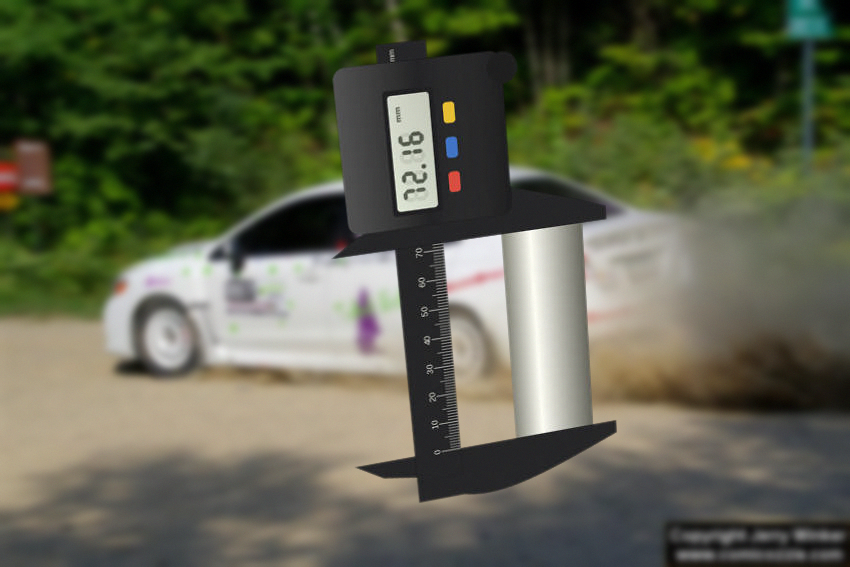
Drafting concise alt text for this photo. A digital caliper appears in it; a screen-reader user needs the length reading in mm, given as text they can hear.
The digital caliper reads 72.16 mm
